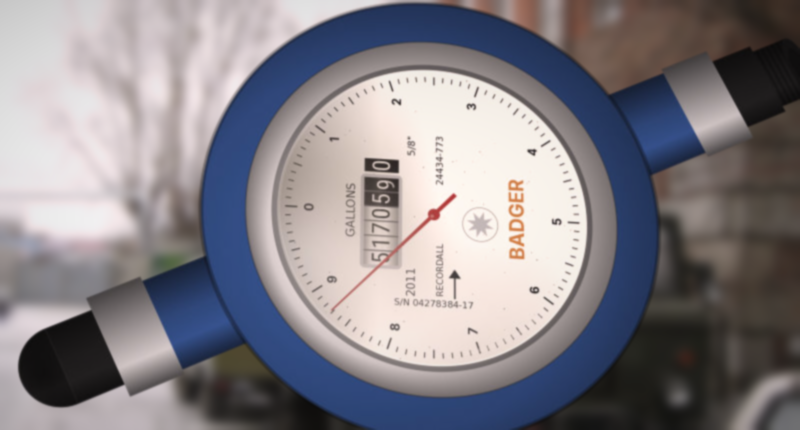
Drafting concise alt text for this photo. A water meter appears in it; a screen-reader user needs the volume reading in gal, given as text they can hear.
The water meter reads 5170588.7 gal
